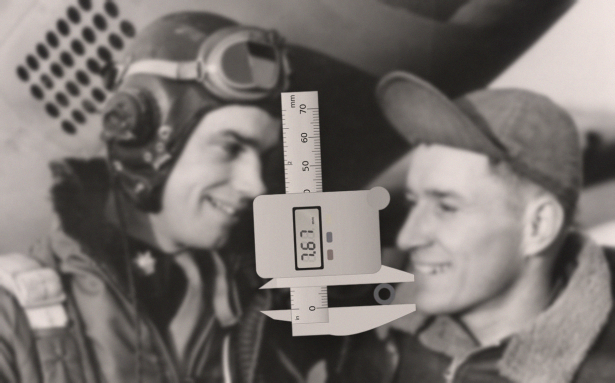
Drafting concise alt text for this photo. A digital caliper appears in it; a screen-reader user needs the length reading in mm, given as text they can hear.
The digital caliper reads 7.67 mm
